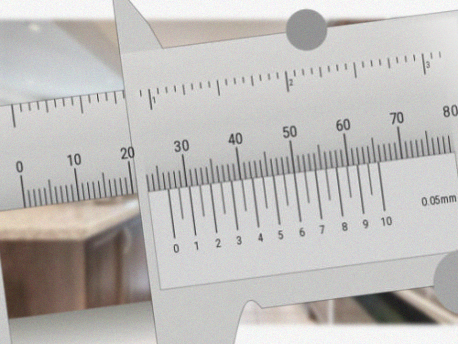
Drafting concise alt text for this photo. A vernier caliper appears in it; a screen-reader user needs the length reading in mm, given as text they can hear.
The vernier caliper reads 26.6 mm
